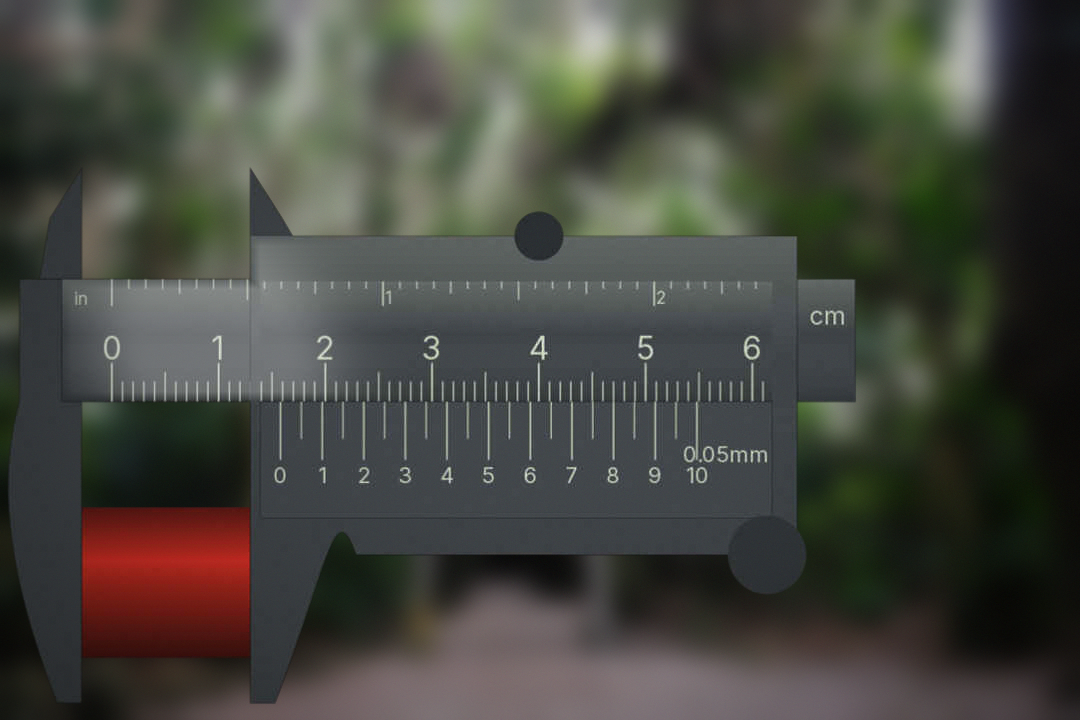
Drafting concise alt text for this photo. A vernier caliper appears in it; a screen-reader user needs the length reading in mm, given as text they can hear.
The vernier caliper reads 15.8 mm
